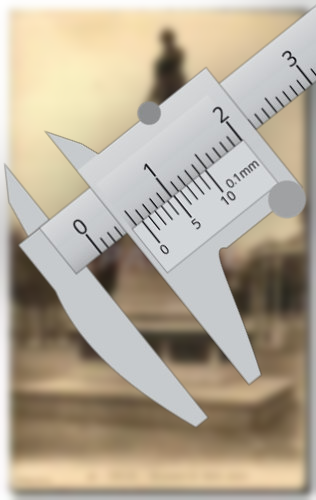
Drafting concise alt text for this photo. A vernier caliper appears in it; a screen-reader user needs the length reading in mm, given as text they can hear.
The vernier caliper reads 5.8 mm
